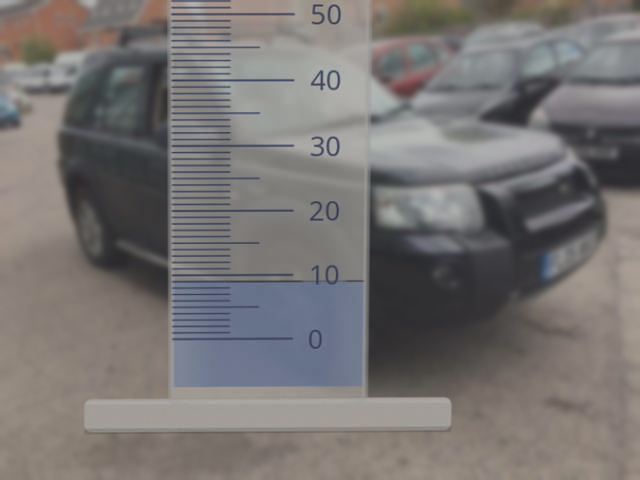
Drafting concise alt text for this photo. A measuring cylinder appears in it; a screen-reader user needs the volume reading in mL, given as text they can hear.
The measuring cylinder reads 9 mL
